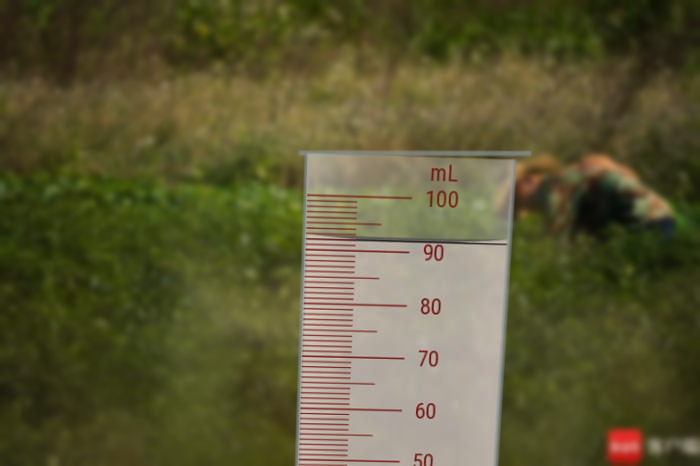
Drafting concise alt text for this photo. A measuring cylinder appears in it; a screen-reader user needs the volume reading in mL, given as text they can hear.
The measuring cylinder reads 92 mL
